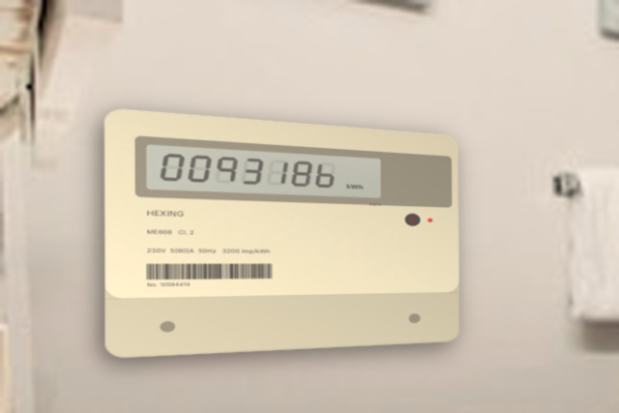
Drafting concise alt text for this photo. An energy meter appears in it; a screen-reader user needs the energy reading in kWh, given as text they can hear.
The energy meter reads 93186 kWh
